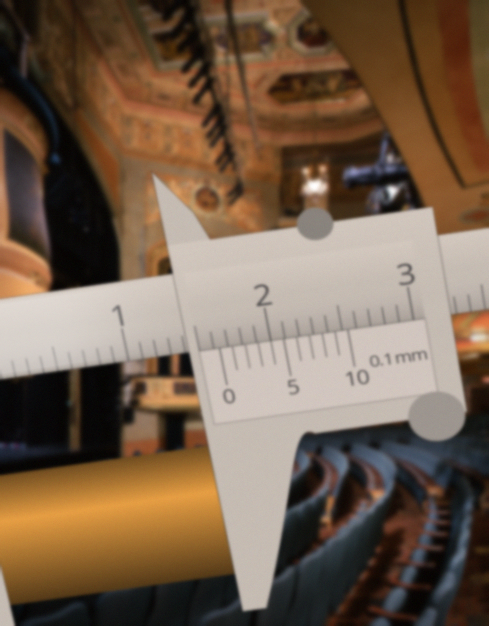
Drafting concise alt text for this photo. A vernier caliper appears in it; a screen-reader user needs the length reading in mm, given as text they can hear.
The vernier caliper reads 16.4 mm
